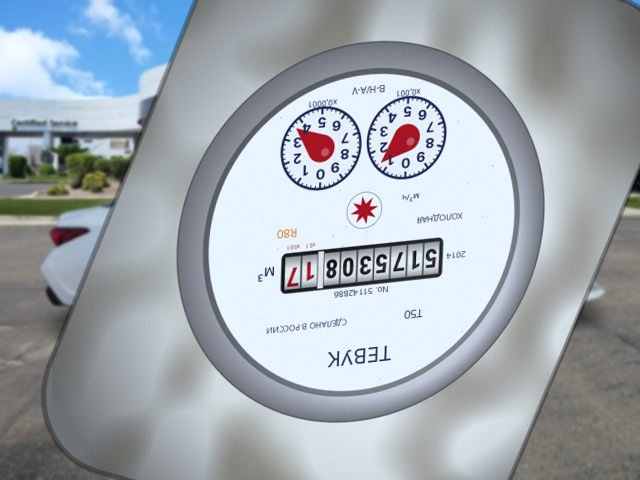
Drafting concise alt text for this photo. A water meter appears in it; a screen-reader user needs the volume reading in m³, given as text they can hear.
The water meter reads 5175308.1713 m³
